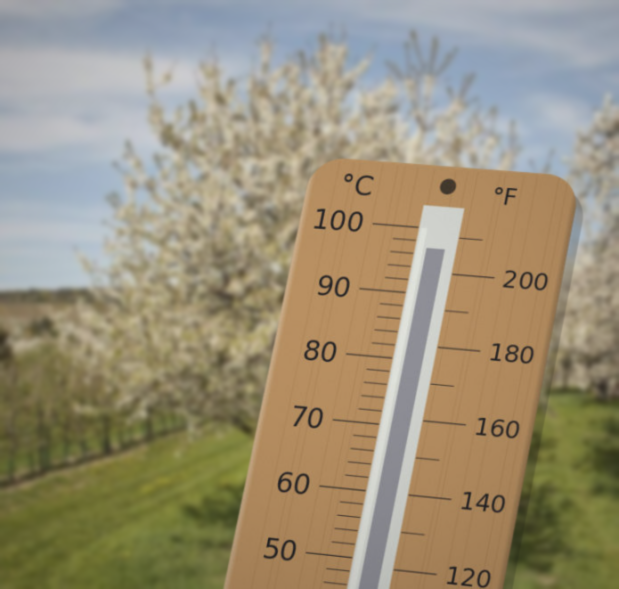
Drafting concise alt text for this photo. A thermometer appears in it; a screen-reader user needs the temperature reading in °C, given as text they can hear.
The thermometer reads 97 °C
